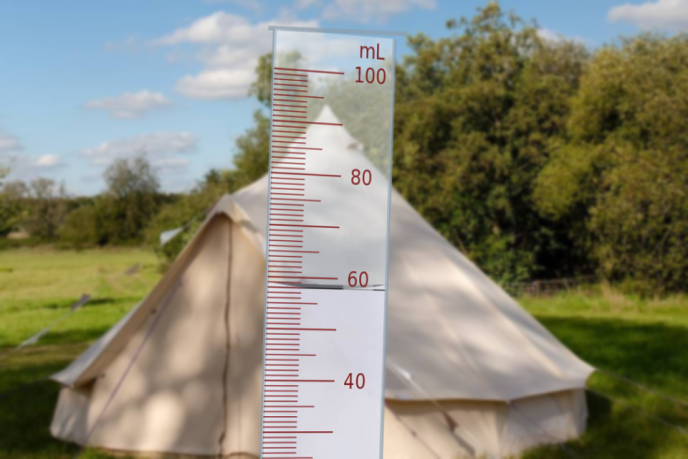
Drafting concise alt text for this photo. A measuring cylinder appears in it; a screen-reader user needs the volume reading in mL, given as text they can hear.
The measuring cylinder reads 58 mL
